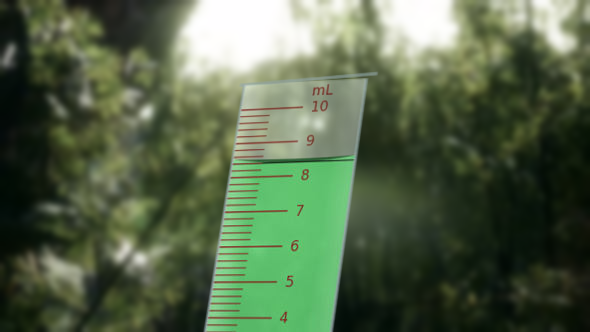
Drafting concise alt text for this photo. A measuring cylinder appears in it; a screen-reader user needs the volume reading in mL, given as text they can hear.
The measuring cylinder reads 8.4 mL
